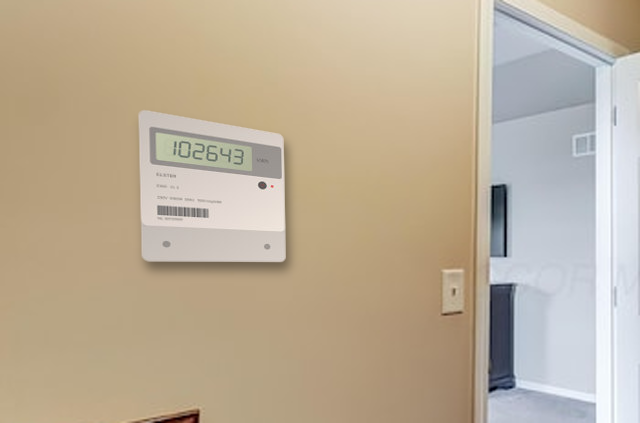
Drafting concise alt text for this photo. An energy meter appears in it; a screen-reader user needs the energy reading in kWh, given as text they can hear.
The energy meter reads 102643 kWh
